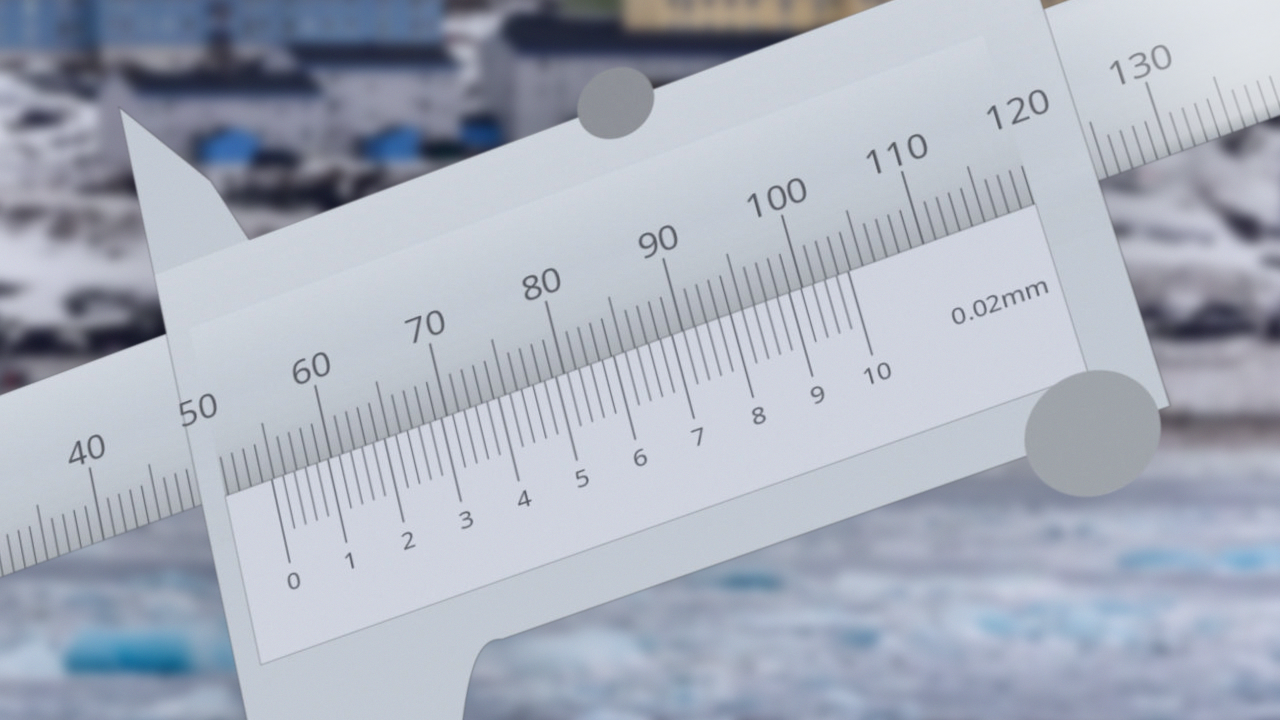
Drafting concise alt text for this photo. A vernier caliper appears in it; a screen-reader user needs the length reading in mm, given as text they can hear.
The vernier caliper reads 54.8 mm
